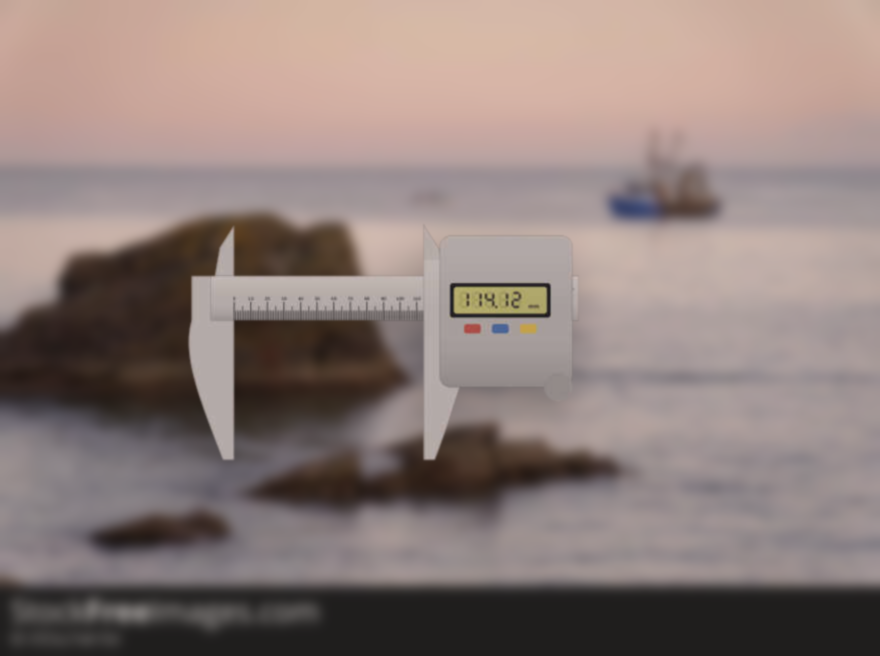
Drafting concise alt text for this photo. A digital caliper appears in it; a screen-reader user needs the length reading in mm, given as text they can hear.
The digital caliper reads 114.12 mm
